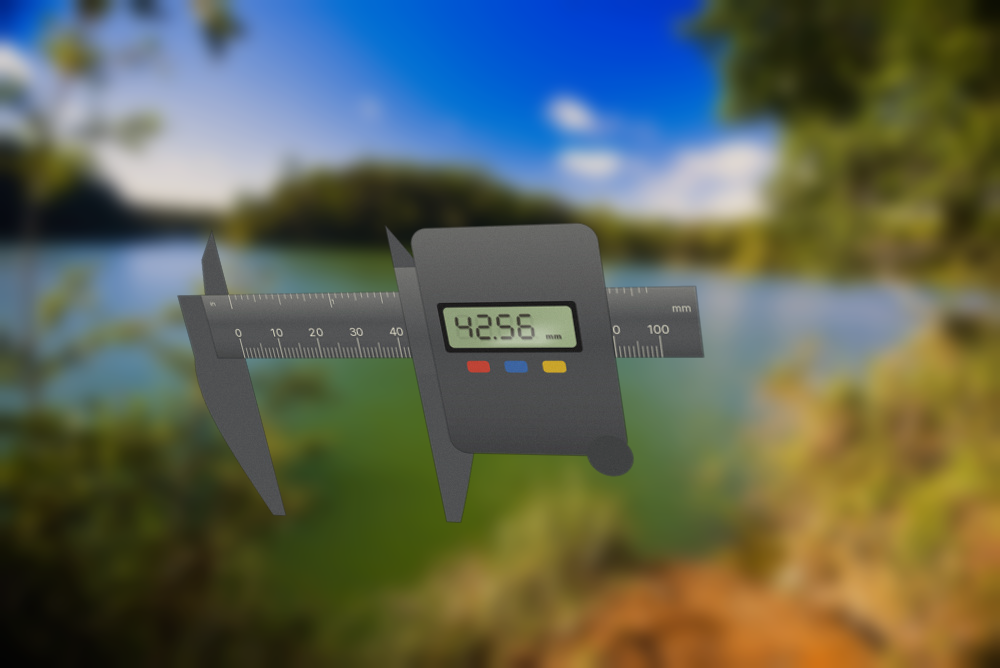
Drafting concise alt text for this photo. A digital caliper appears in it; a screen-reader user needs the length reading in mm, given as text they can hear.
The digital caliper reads 42.56 mm
